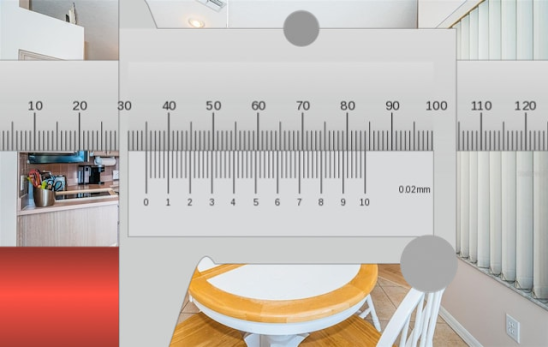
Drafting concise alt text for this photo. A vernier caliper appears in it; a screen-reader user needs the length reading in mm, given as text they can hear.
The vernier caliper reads 35.0 mm
